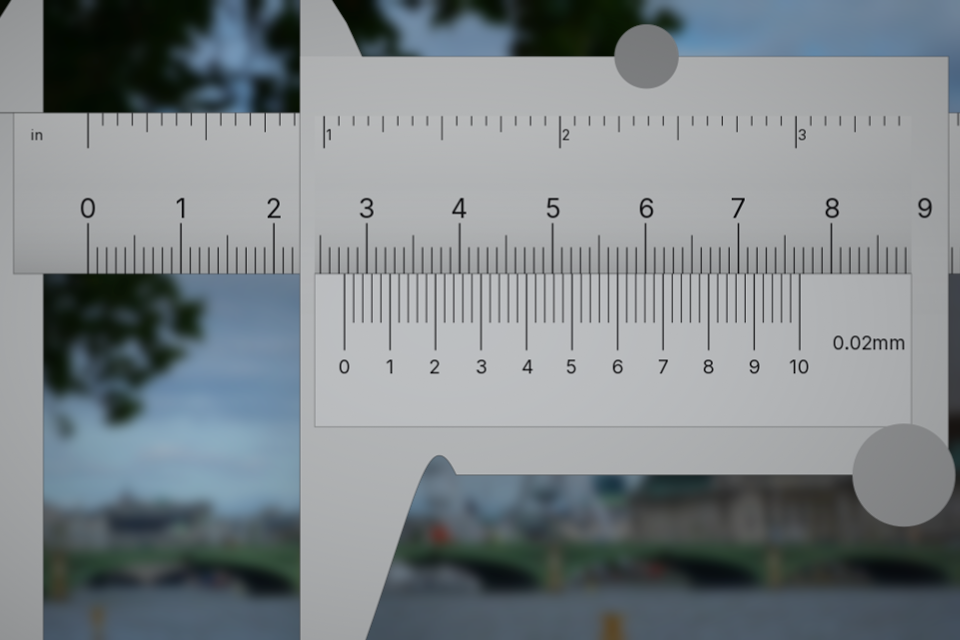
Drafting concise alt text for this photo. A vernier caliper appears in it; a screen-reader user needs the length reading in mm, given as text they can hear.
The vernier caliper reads 27.6 mm
